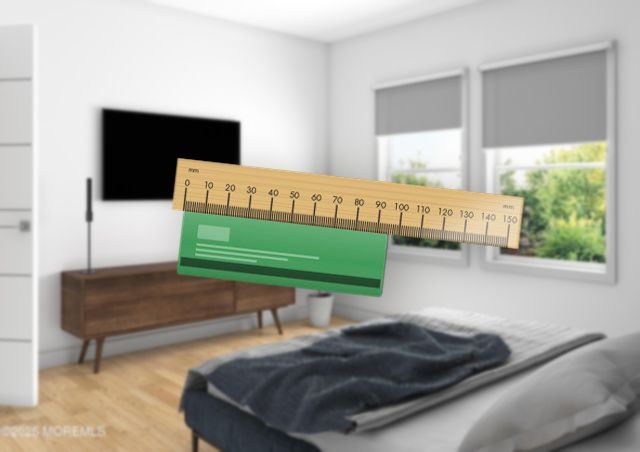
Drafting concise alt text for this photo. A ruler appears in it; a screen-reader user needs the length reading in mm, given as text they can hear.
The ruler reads 95 mm
